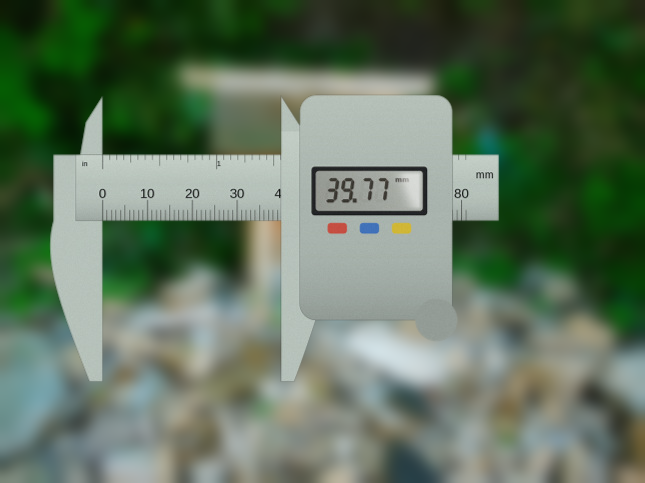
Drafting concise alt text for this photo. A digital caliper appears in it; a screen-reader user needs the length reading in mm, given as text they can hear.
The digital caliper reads 39.77 mm
